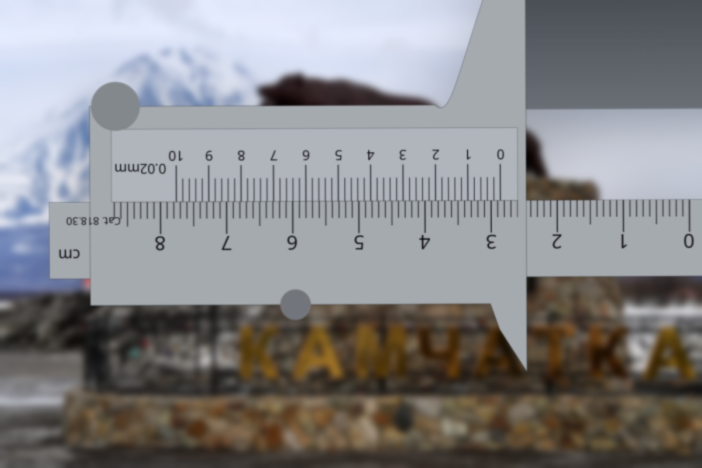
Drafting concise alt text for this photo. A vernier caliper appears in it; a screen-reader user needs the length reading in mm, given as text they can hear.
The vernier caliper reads 28.6 mm
